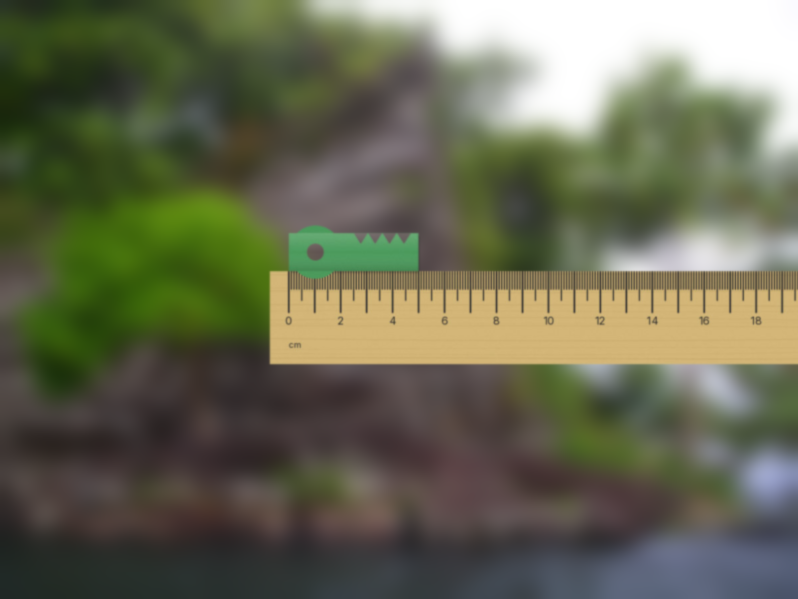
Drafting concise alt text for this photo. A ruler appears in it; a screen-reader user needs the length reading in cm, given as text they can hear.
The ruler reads 5 cm
